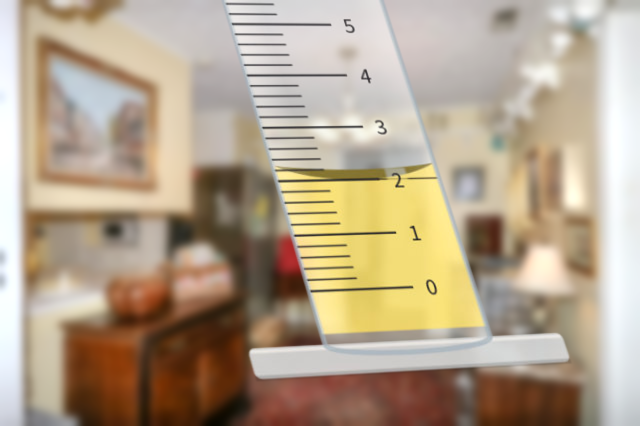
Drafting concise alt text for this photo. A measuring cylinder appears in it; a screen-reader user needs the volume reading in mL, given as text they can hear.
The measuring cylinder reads 2 mL
